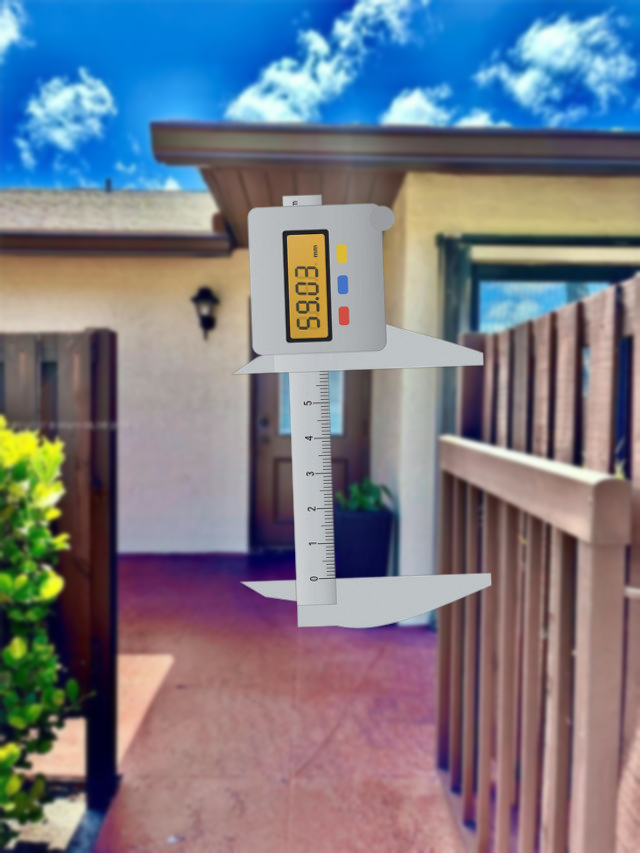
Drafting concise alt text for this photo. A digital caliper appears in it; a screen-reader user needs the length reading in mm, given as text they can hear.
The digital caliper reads 59.03 mm
